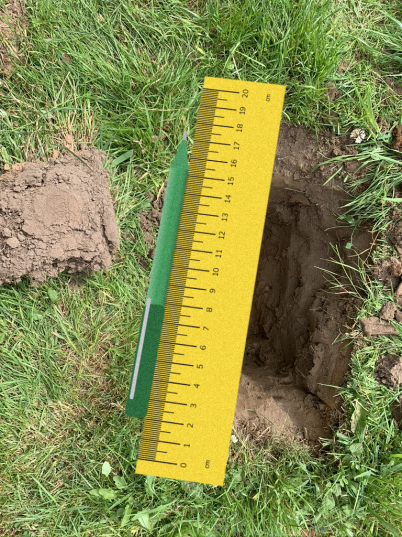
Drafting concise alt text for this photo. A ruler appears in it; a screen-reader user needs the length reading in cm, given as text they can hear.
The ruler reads 15.5 cm
